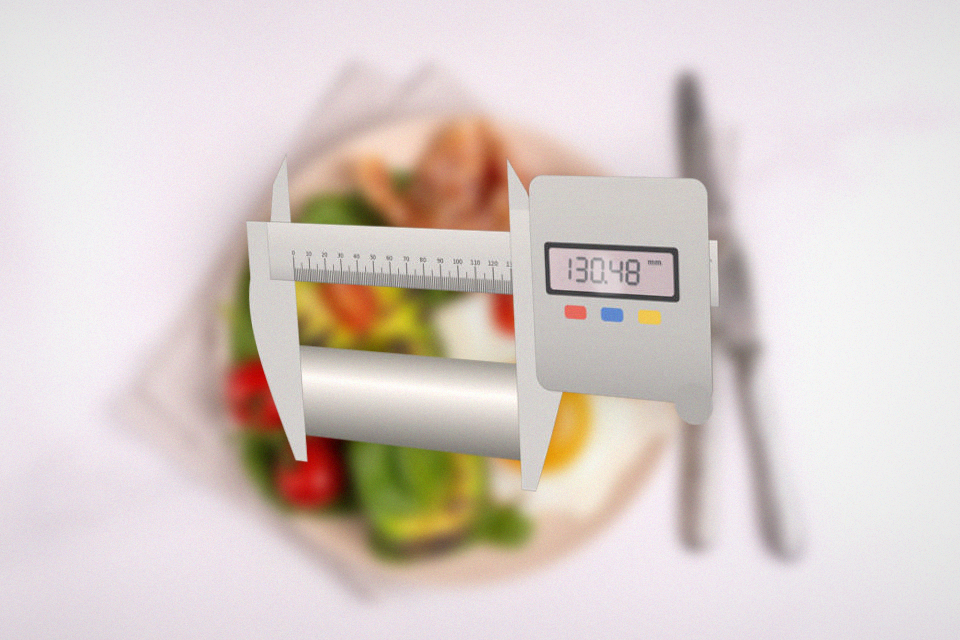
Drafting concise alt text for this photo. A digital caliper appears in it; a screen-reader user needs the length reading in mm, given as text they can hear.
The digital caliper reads 130.48 mm
